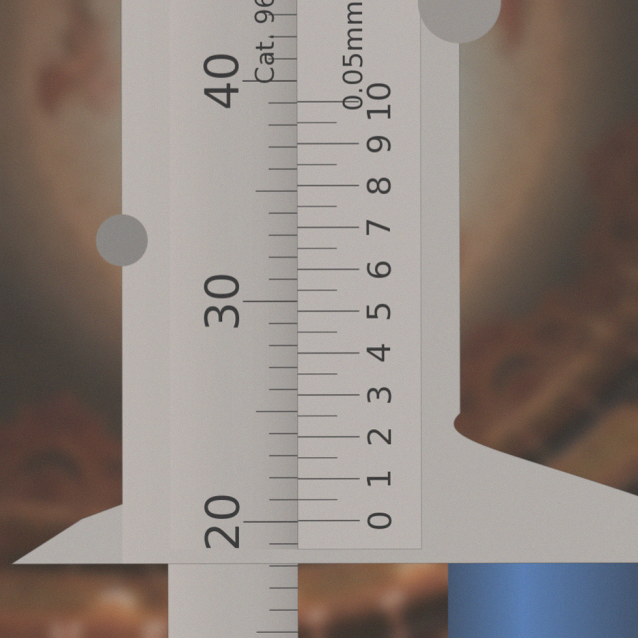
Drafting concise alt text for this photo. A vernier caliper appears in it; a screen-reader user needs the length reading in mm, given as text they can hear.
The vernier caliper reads 20.05 mm
